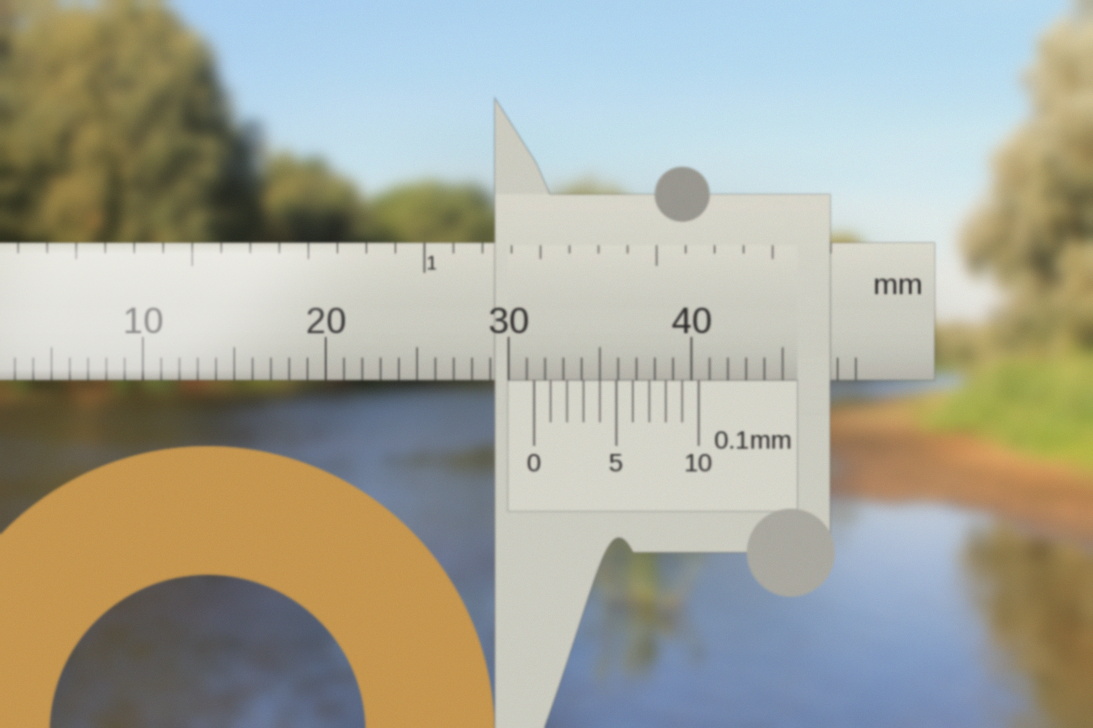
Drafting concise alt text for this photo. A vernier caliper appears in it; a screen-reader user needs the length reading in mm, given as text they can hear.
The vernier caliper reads 31.4 mm
